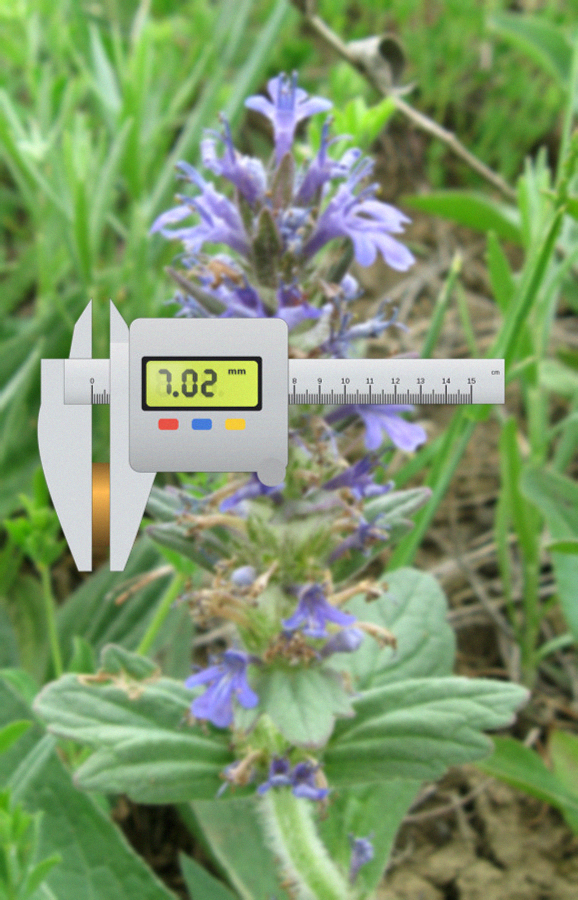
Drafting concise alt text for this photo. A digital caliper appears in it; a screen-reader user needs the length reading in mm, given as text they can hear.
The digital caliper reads 7.02 mm
